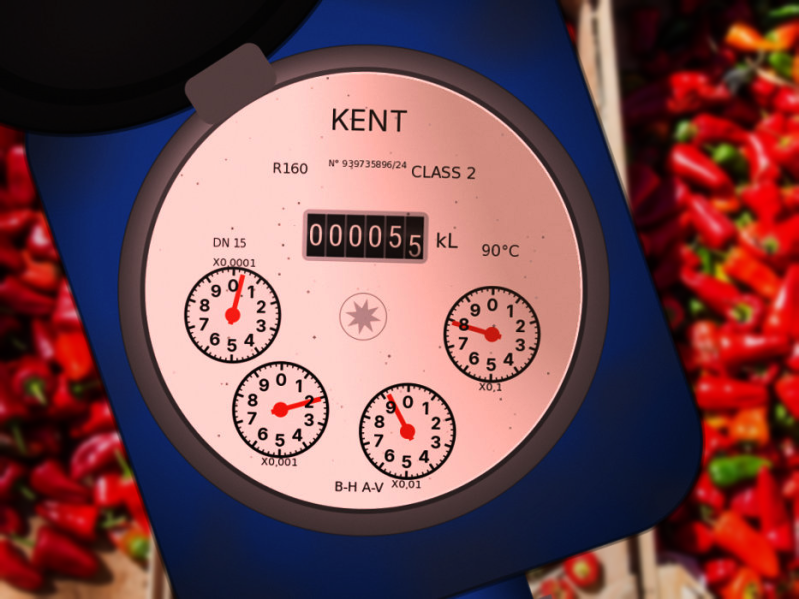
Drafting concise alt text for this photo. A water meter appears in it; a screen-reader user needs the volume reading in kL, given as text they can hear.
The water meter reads 54.7920 kL
